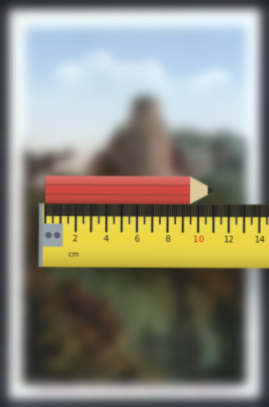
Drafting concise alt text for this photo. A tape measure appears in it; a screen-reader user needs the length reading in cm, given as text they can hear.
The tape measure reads 11 cm
